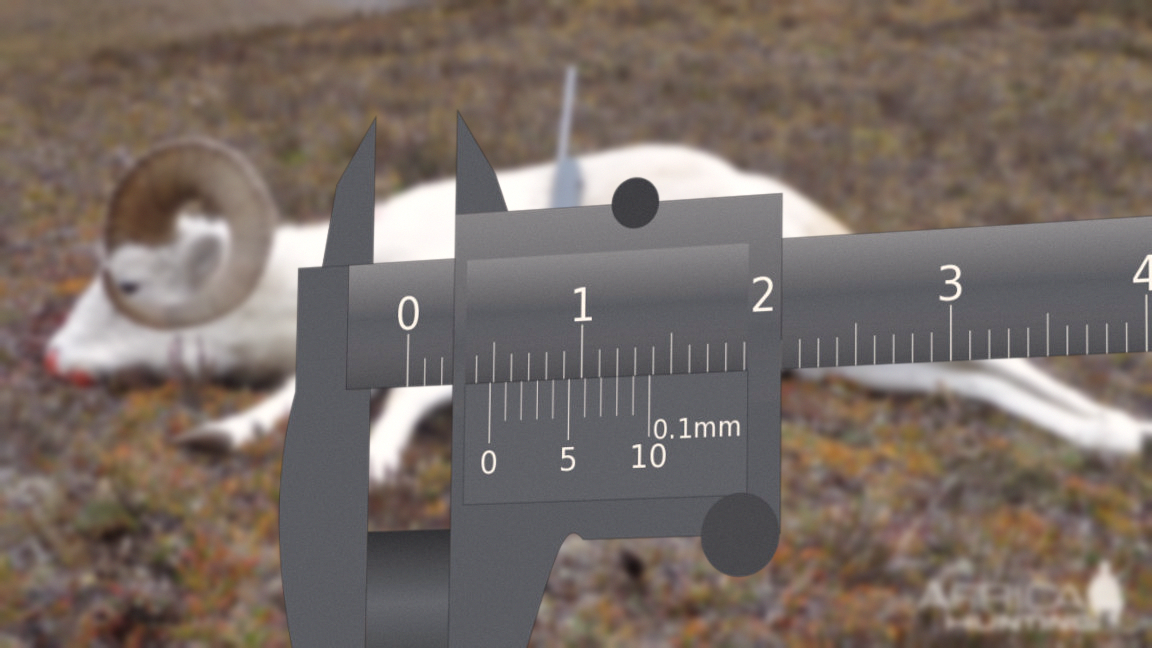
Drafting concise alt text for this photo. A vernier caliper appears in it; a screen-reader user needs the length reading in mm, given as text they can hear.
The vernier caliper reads 4.8 mm
